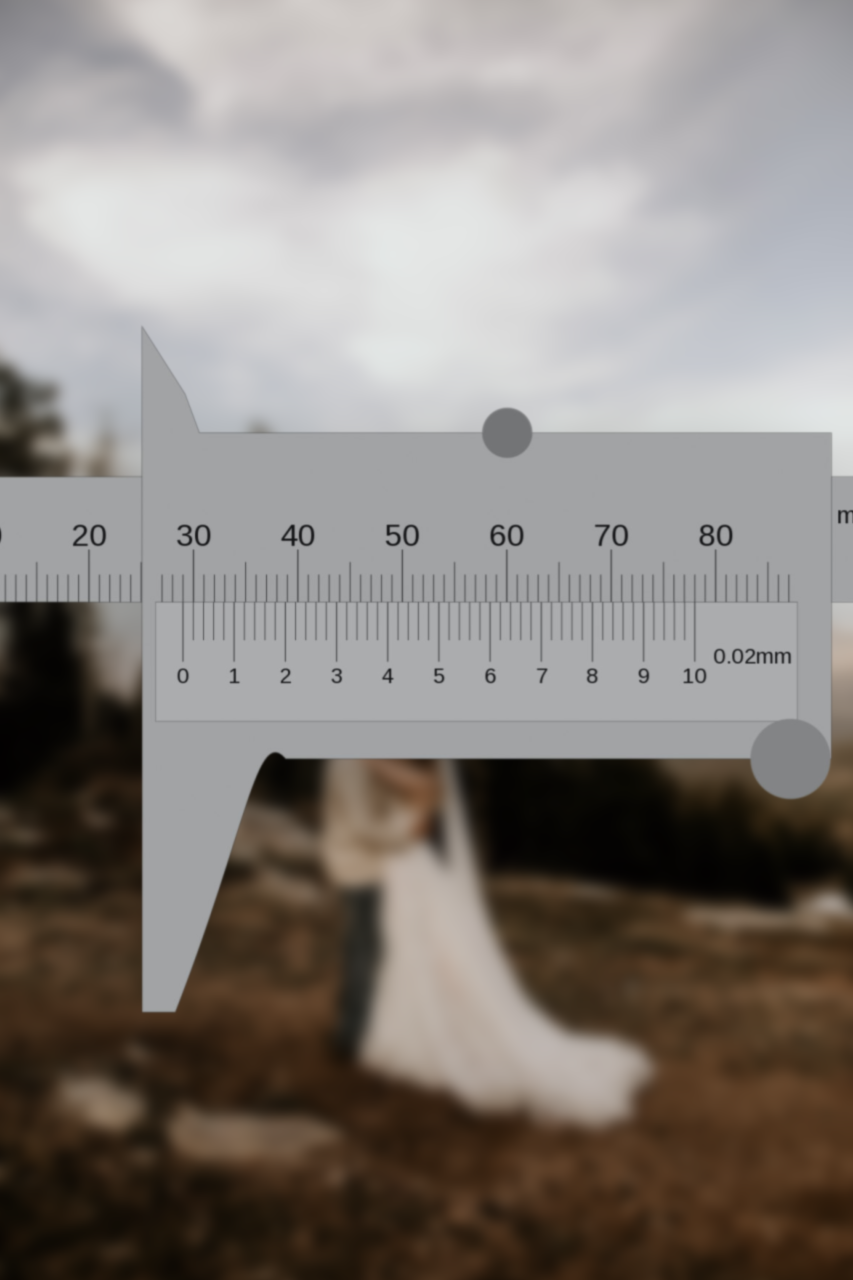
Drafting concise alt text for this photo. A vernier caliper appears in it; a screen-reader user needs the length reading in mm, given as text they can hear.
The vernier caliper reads 29.0 mm
